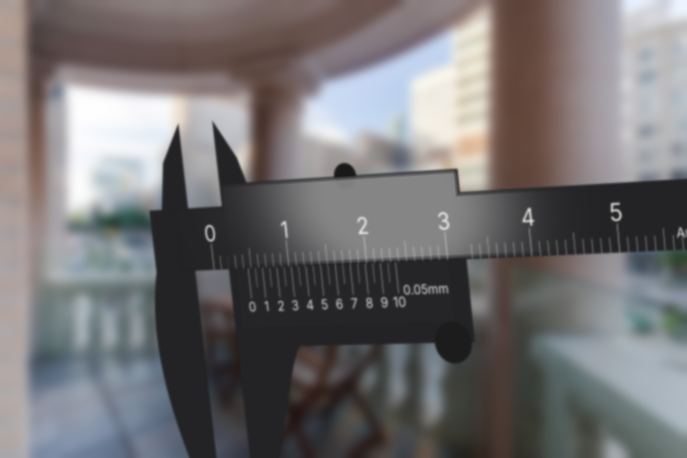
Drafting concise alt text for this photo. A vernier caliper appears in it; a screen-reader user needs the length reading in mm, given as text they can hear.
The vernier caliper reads 4.6 mm
